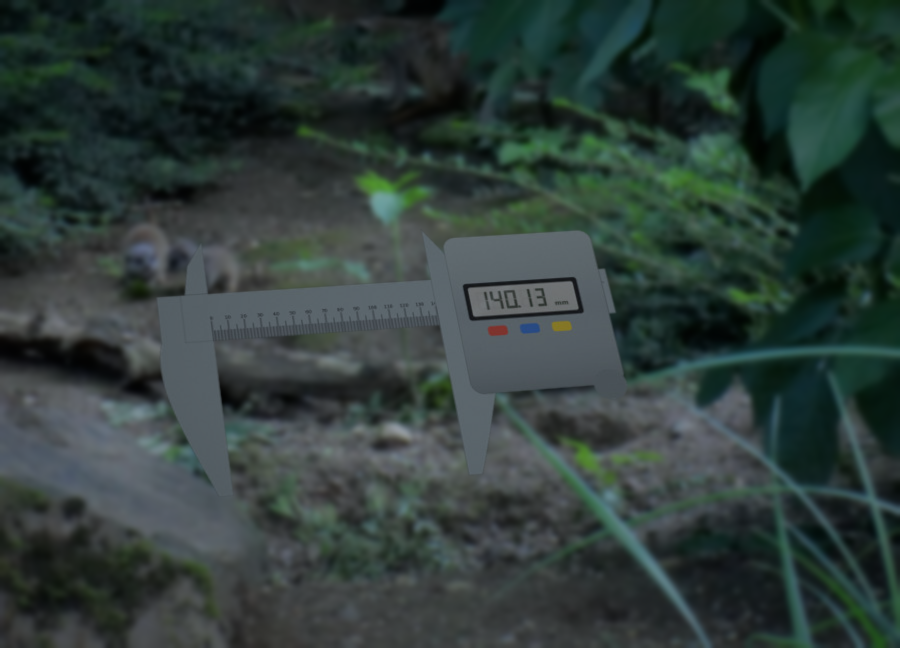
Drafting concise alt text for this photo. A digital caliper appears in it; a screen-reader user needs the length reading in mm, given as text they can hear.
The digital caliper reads 140.13 mm
